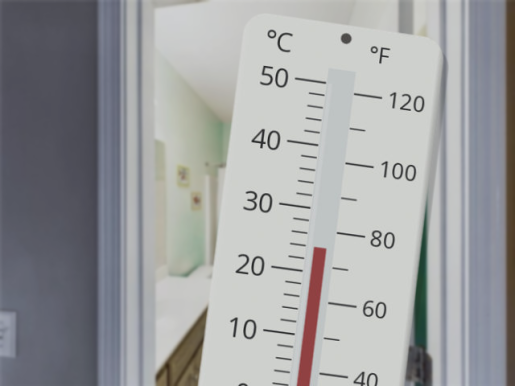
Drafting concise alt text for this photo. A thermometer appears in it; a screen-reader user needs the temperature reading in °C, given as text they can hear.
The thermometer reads 24 °C
